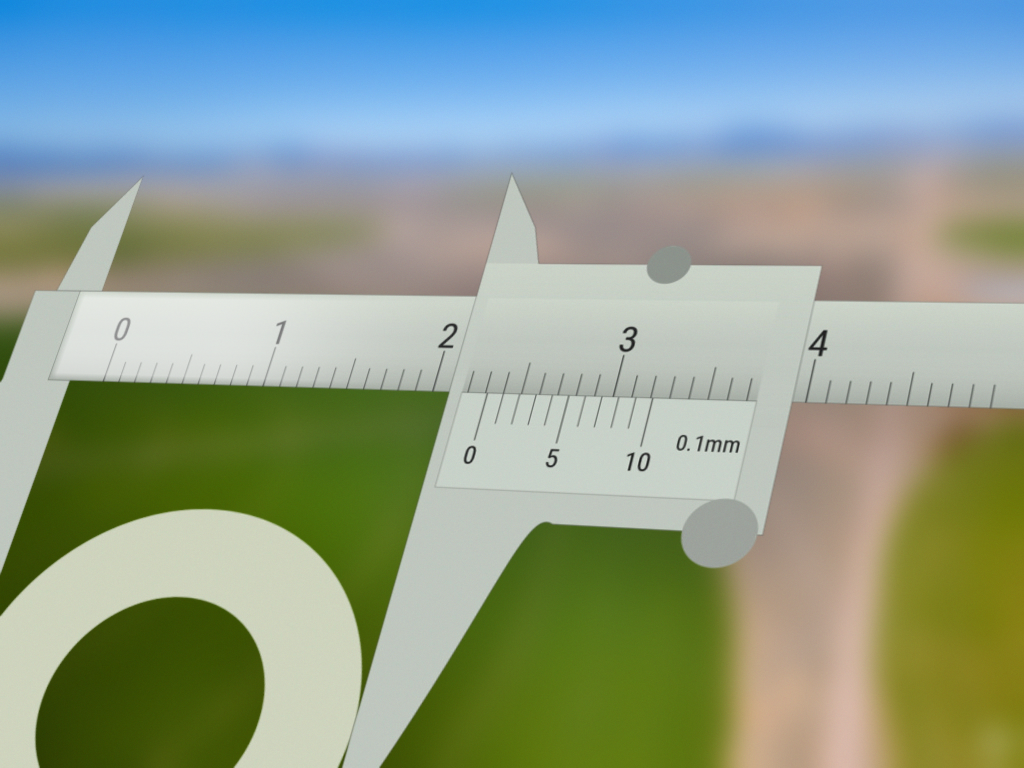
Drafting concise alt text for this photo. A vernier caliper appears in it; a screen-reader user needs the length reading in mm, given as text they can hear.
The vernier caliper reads 23.1 mm
